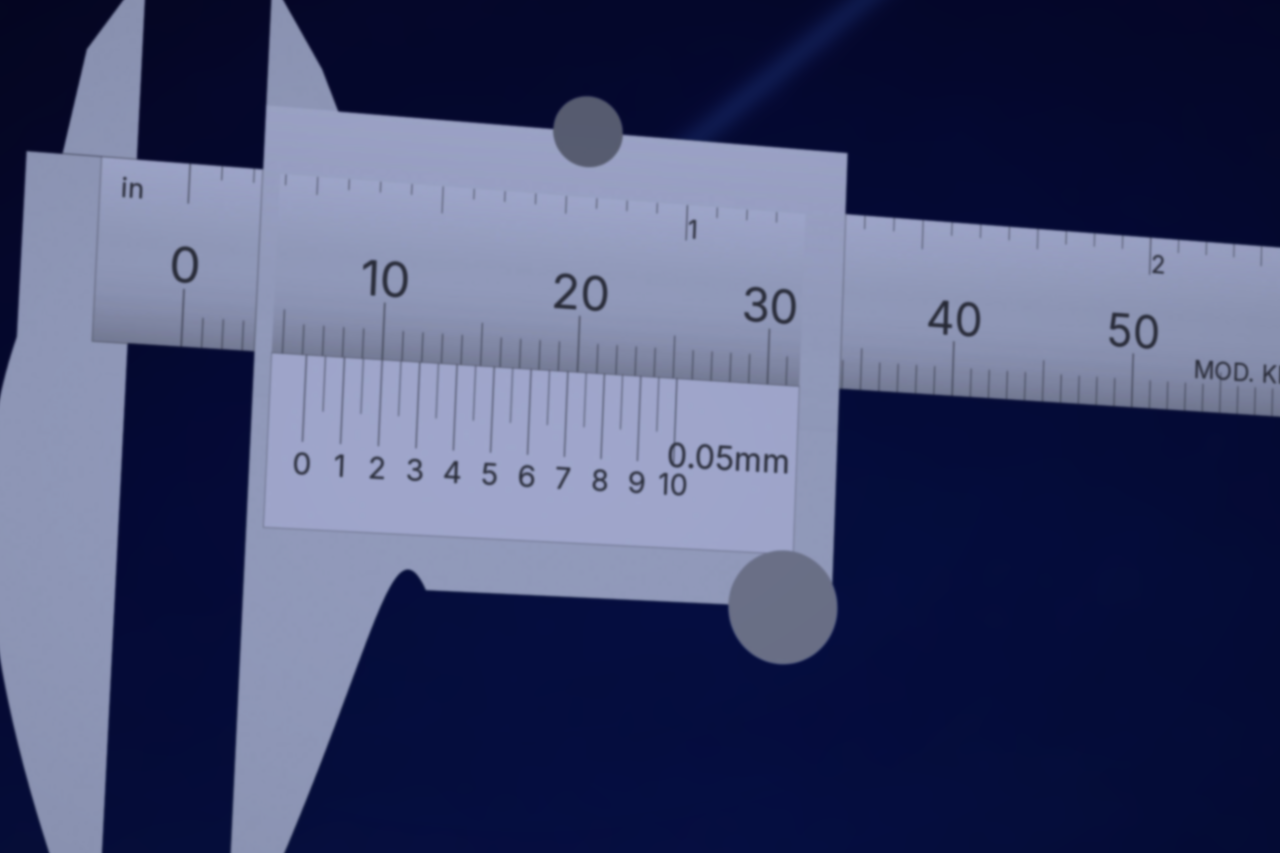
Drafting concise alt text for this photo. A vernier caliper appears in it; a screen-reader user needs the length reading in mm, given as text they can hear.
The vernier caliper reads 6.2 mm
